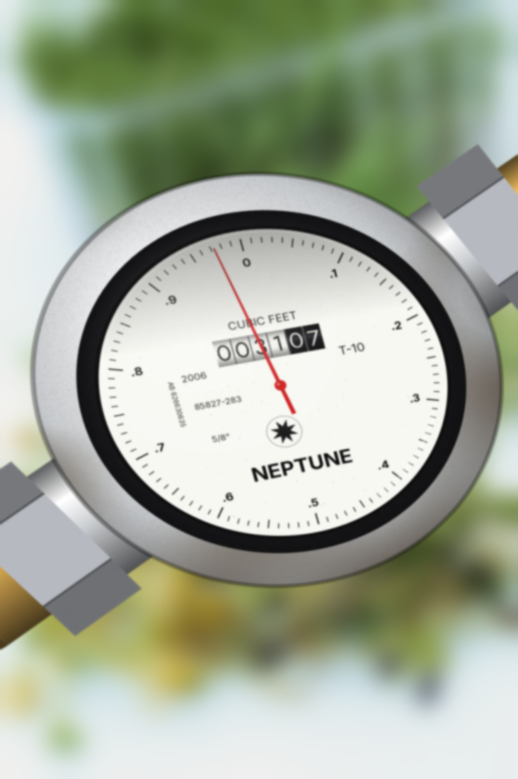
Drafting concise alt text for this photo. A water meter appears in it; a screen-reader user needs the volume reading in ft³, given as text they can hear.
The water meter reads 3106.97 ft³
